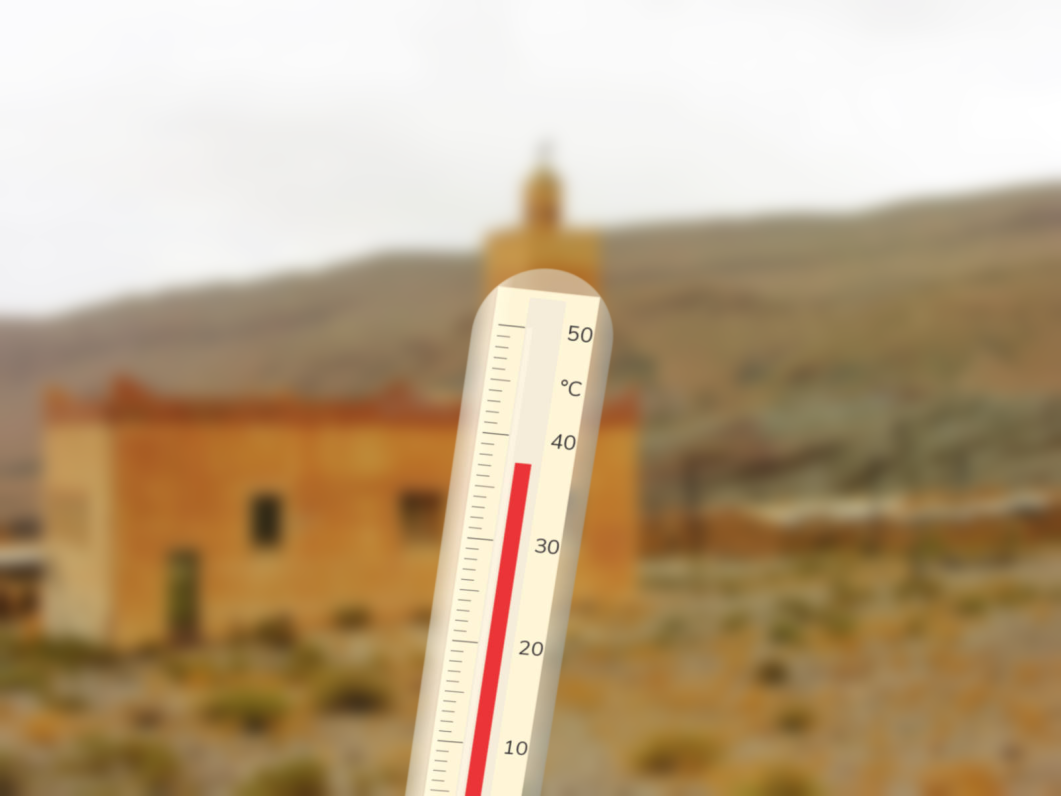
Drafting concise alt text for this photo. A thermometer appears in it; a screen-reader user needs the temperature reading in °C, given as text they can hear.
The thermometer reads 37.5 °C
